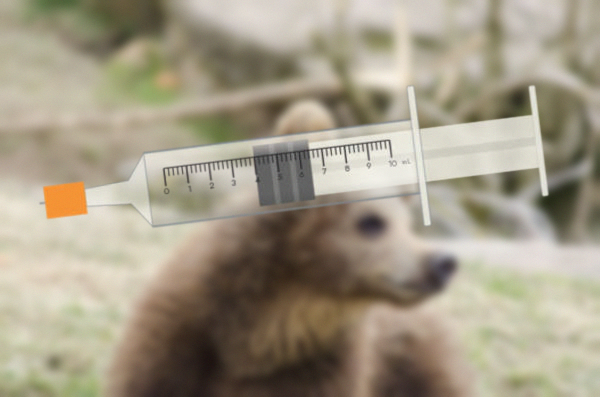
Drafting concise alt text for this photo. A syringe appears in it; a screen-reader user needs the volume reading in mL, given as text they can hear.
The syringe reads 4 mL
